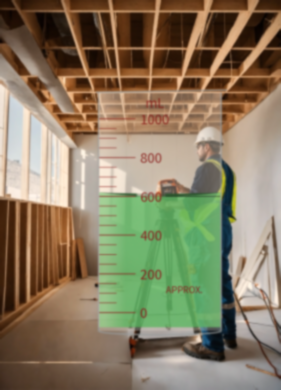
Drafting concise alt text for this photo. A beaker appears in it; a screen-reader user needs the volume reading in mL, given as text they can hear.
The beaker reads 600 mL
